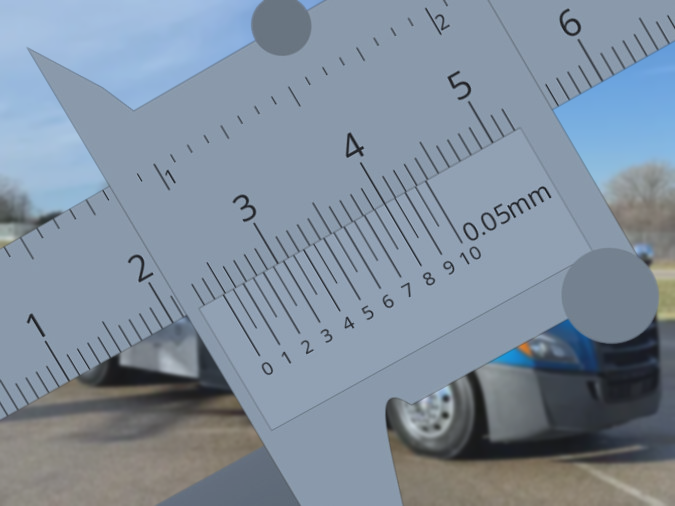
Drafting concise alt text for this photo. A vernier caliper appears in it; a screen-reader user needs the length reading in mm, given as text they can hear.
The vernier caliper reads 24.8 mm
